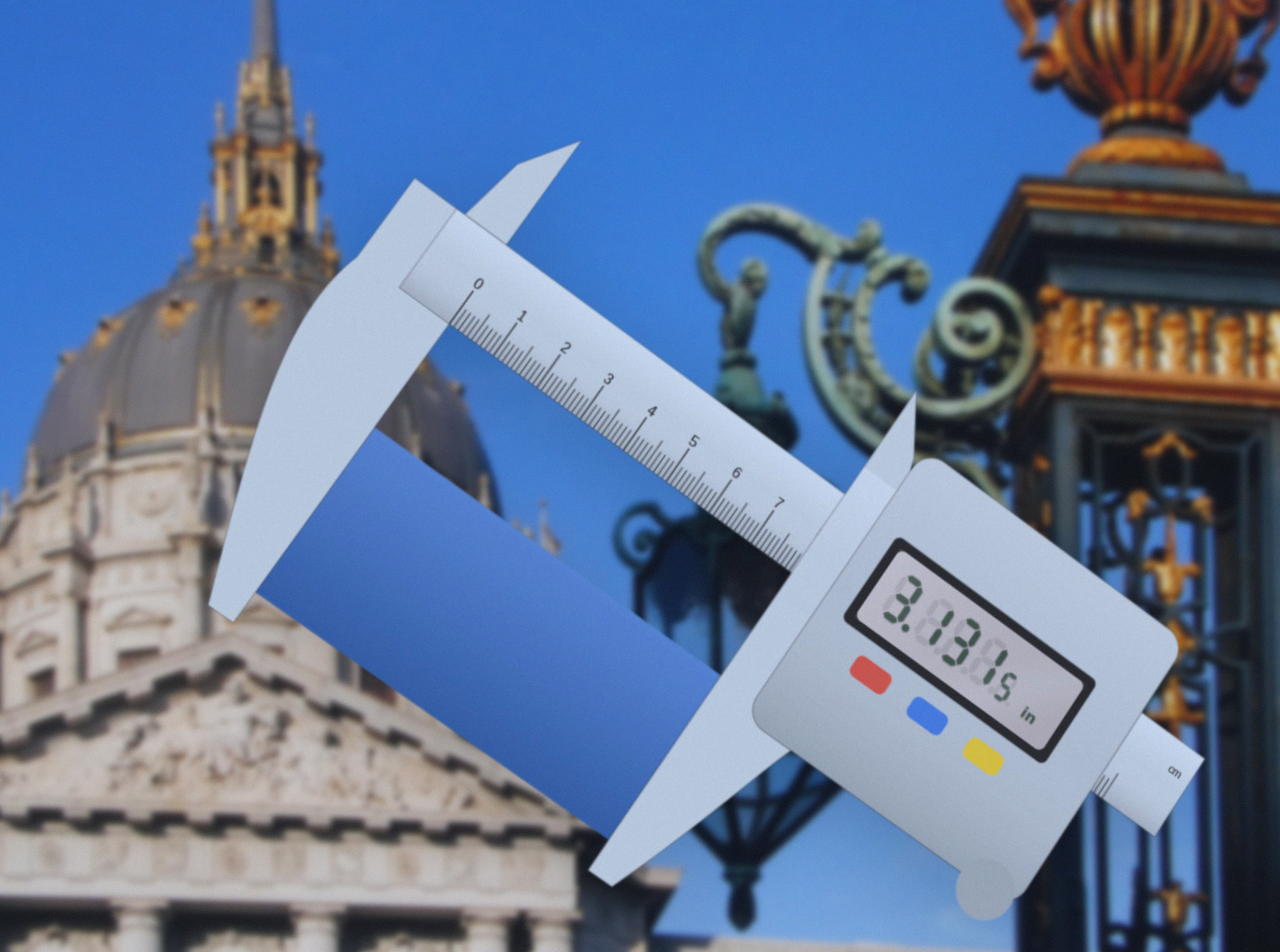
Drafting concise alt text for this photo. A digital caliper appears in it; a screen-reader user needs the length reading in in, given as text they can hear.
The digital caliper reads 3.1315 in
